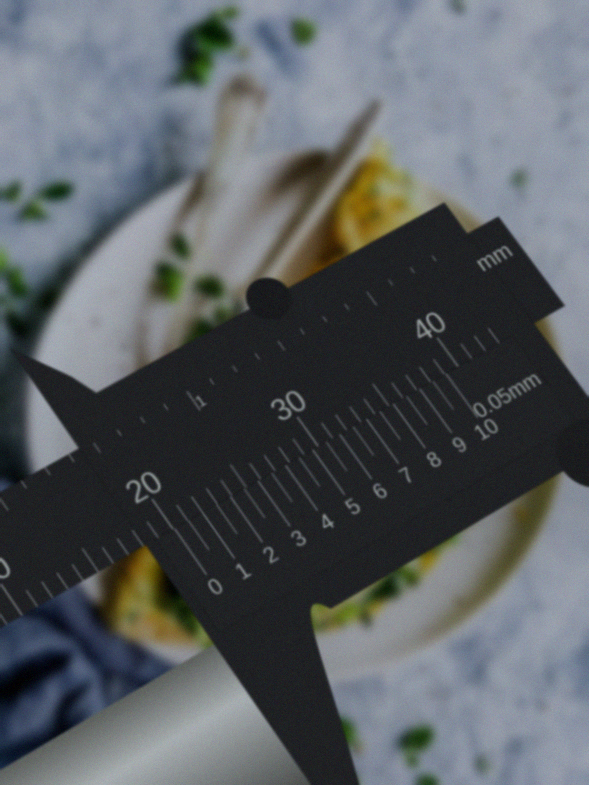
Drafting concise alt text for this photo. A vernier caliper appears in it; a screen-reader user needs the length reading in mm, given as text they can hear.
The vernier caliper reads 20.1 mm
